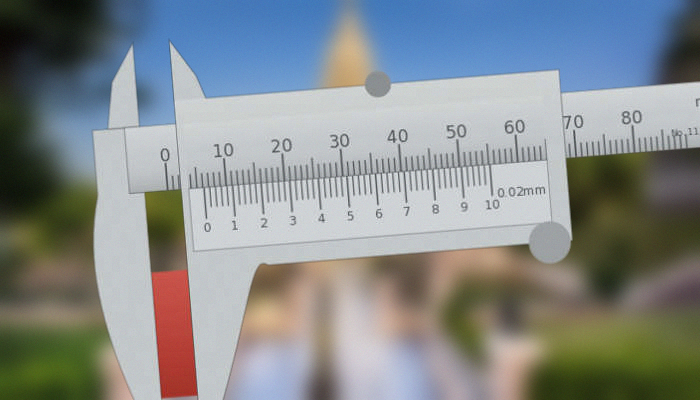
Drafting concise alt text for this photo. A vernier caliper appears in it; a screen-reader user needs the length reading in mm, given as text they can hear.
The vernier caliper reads 6.2 mm
